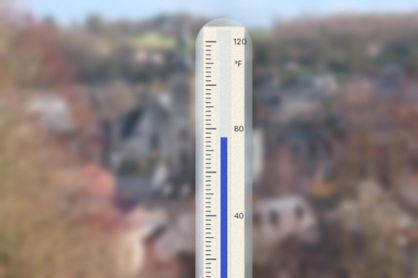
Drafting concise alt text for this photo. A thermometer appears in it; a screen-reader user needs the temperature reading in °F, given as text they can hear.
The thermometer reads 76 °F
